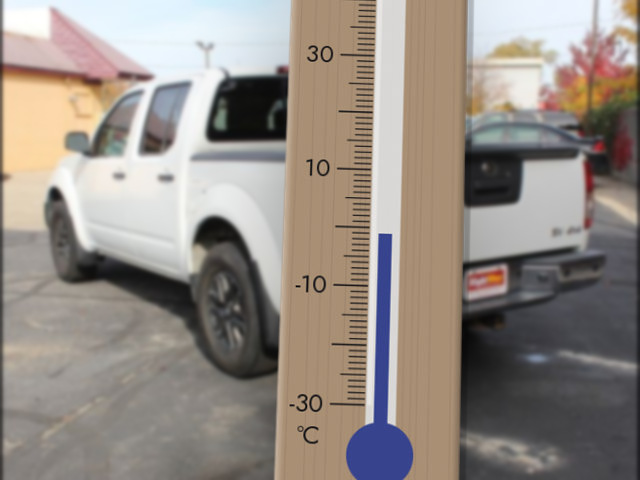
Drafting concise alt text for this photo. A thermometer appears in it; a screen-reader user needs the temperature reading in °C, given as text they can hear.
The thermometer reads -1 °C
